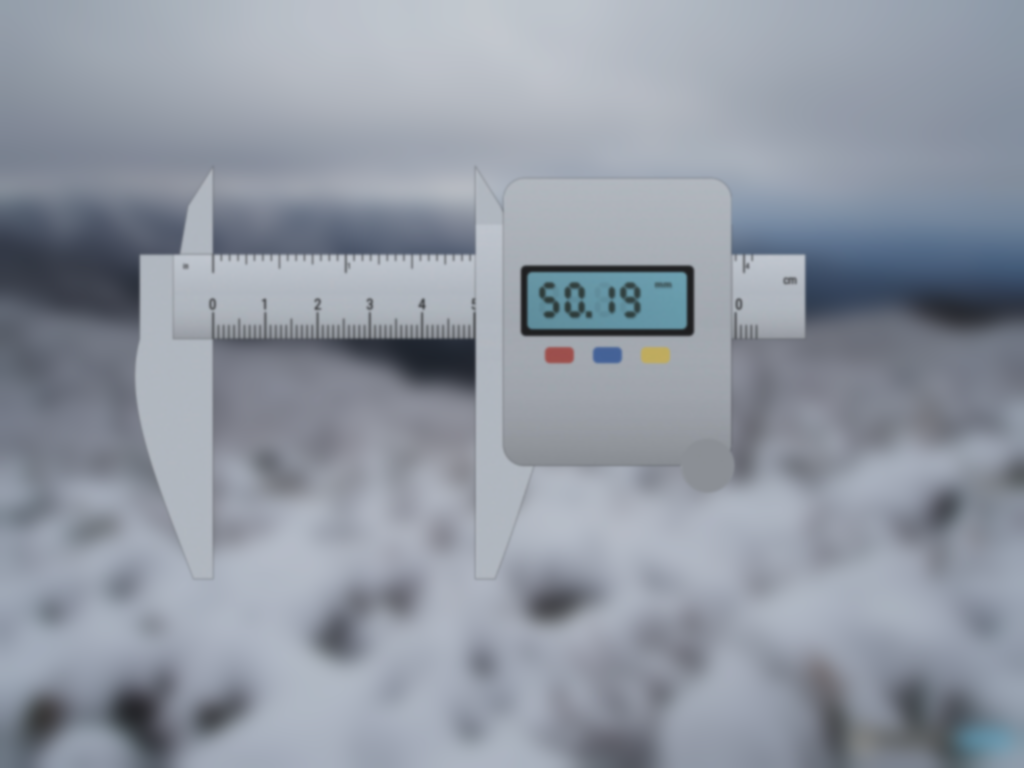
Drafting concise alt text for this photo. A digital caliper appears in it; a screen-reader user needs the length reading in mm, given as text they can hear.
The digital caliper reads 50.19 mm
